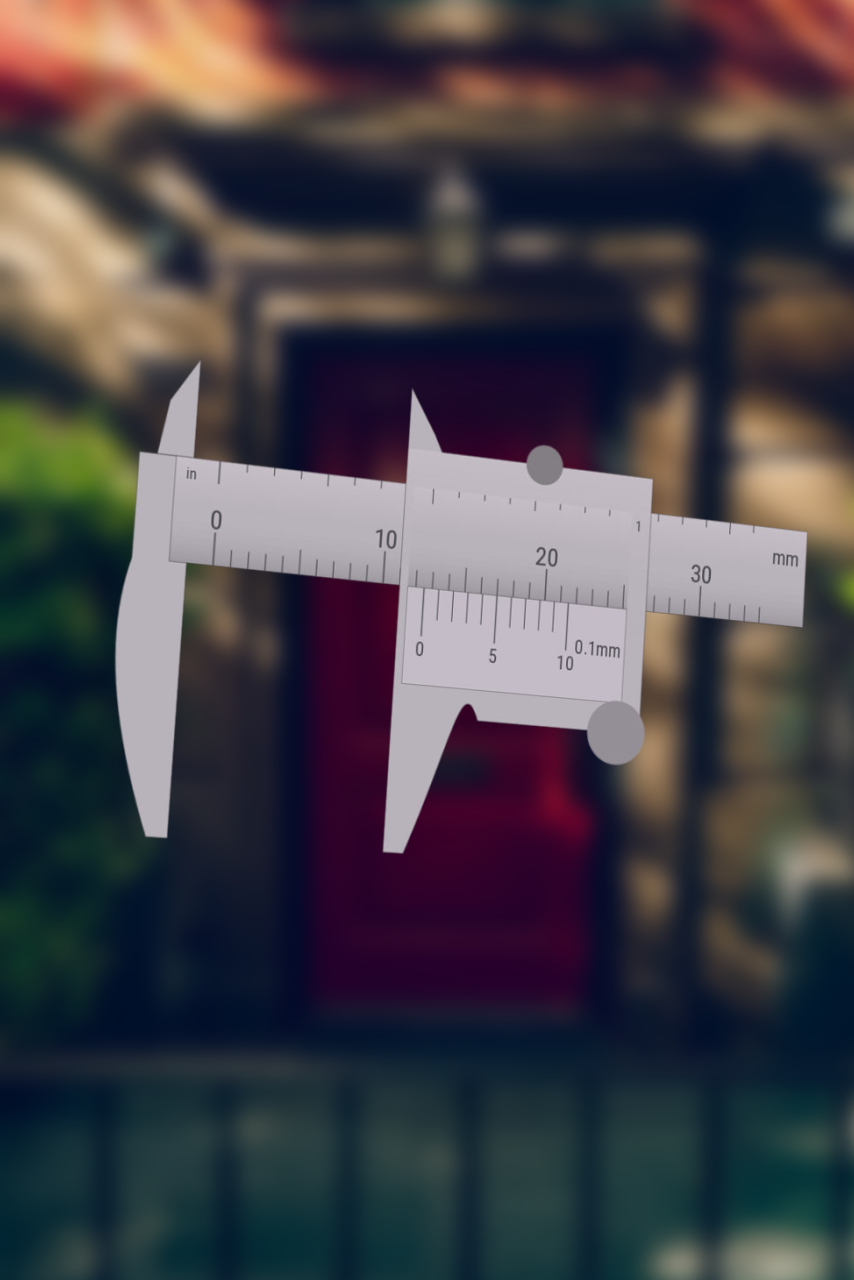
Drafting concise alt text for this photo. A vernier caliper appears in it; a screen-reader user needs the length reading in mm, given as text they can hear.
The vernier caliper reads 12.5 mm
